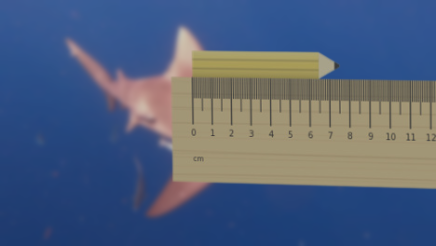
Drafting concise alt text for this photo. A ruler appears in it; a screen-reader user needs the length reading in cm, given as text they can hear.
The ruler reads 7.5 cm
